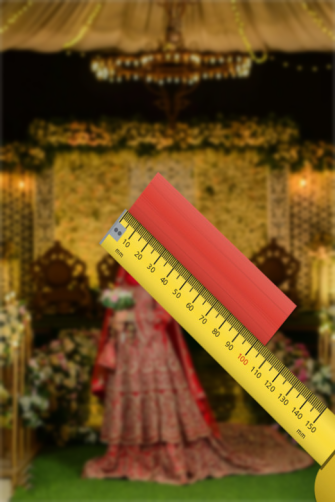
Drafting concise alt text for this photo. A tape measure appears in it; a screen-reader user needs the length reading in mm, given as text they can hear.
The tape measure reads 105 mm
